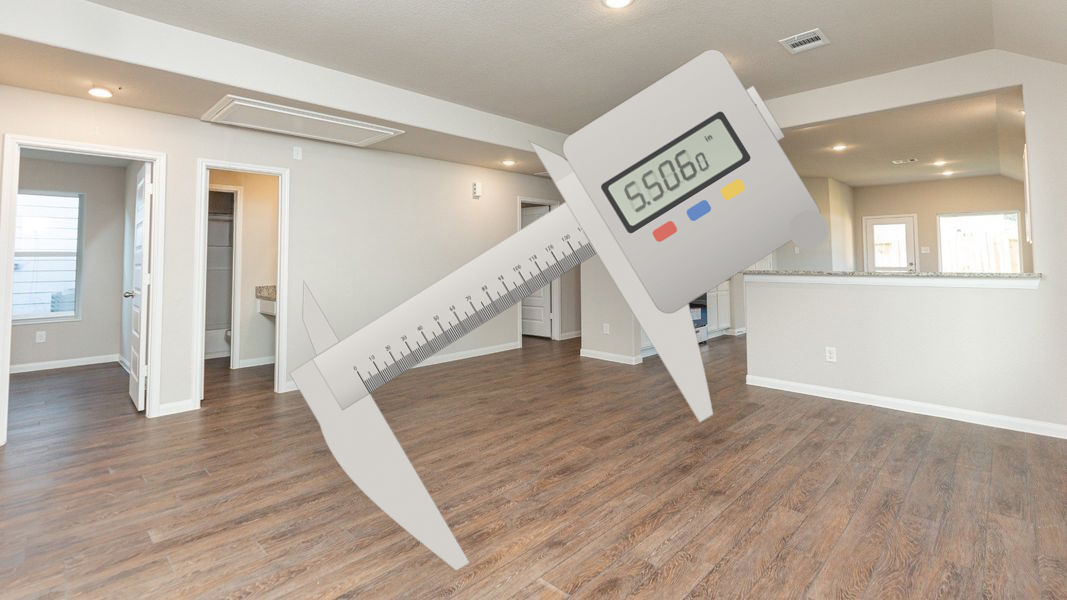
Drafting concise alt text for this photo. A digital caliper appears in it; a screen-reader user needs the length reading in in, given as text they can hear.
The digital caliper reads 5.5060 in
